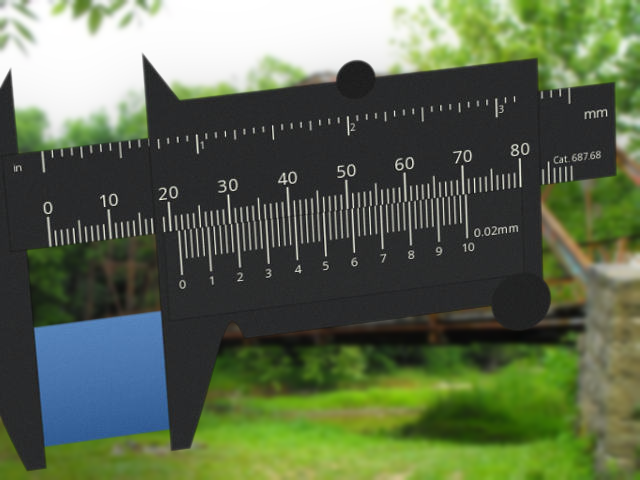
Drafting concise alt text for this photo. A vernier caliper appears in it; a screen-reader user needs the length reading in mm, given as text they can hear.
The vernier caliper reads 21.4 mm
